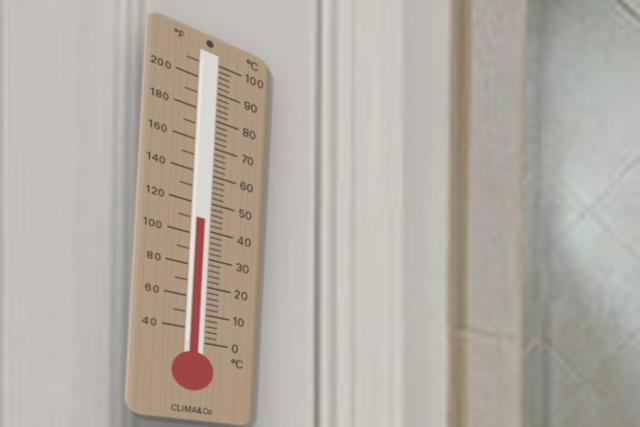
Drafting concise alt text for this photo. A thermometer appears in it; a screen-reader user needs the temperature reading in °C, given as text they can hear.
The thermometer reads 44 °C
